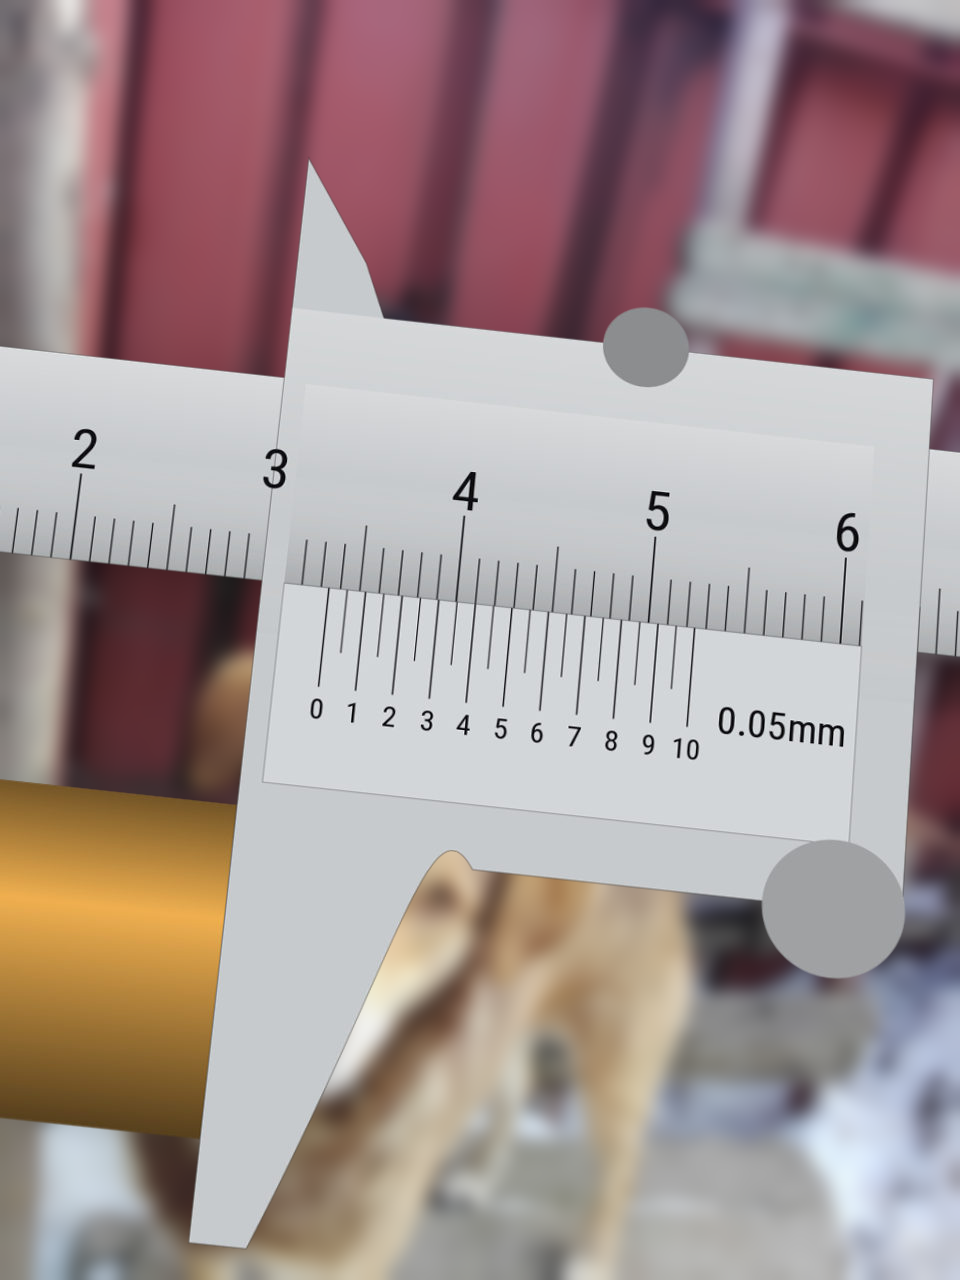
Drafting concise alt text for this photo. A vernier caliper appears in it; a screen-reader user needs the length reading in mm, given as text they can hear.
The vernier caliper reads 33.4 mm
